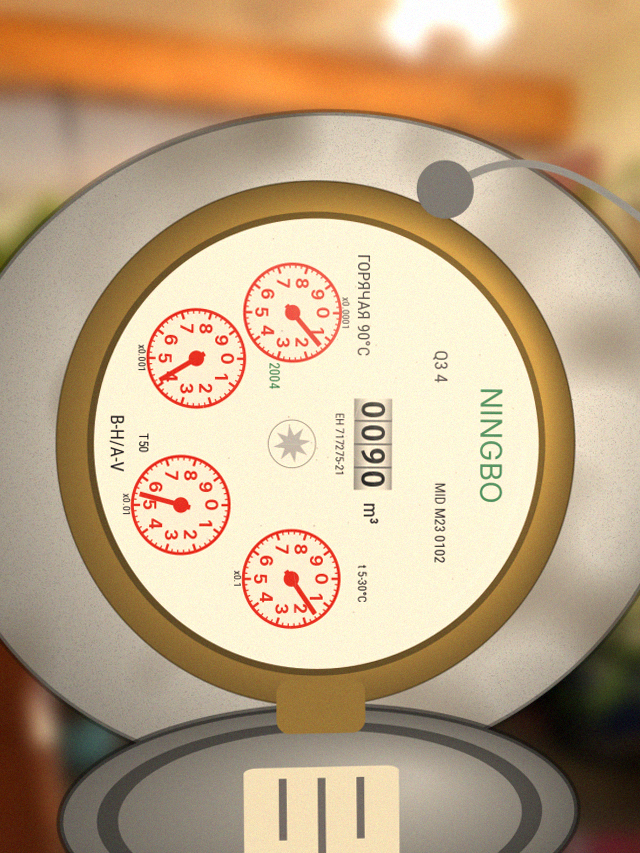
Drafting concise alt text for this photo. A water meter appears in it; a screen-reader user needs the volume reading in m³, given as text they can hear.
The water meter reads 90.1541 m³
